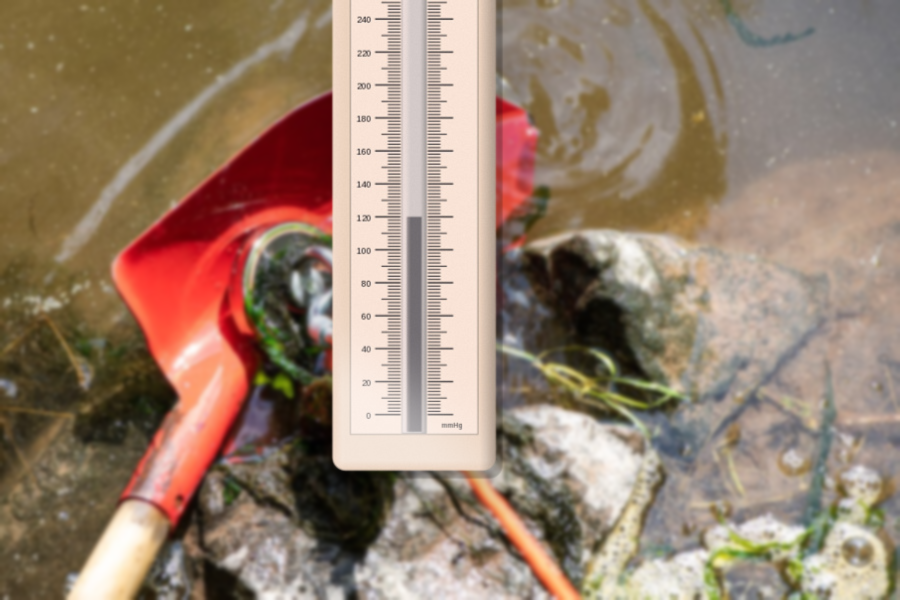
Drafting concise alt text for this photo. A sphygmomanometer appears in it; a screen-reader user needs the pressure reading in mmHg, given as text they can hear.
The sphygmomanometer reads 120 mmHg
